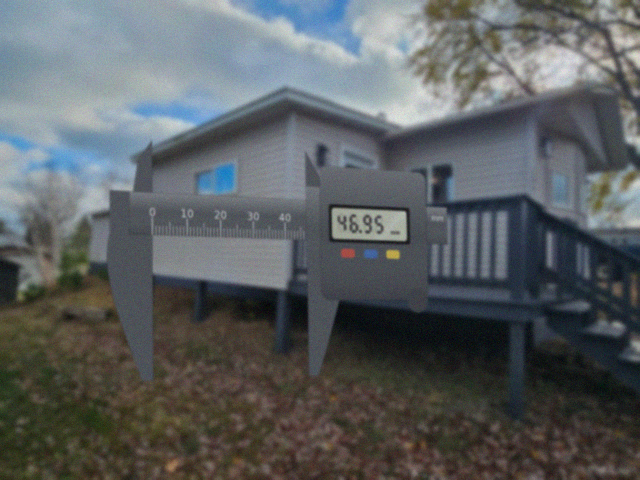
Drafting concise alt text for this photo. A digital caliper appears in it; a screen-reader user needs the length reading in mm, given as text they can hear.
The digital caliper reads 46.95 mm
